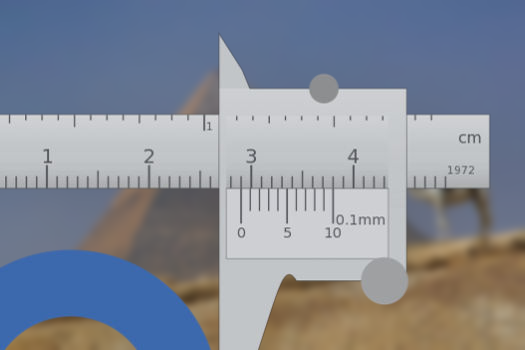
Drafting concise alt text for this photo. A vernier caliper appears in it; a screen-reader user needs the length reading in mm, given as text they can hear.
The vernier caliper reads 29.0 mm
